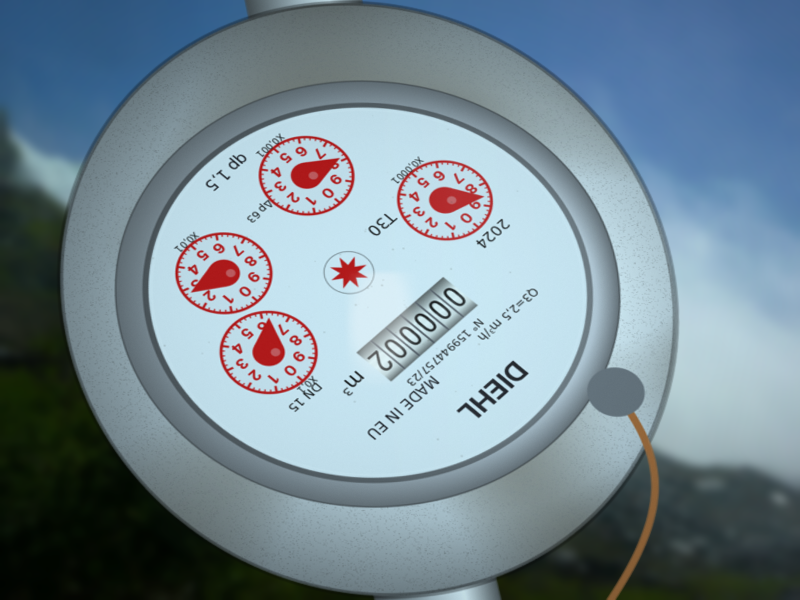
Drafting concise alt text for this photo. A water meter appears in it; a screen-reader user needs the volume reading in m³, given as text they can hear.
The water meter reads 2.6278 m³
